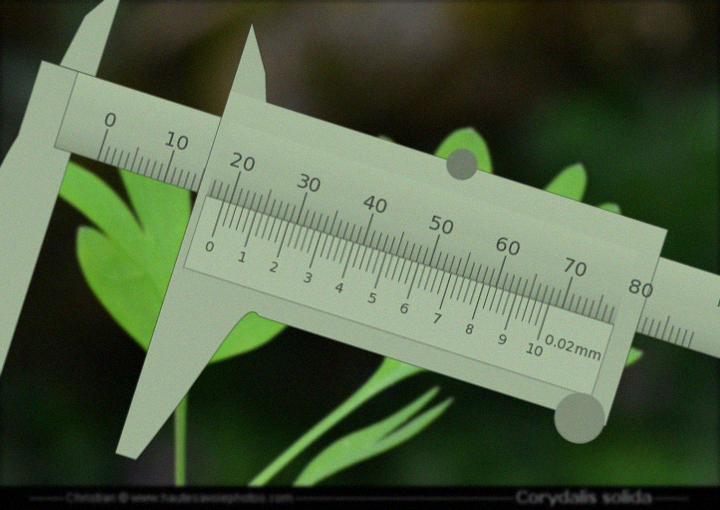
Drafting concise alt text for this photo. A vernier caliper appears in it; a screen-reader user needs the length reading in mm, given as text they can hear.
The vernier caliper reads 19.0 mm
